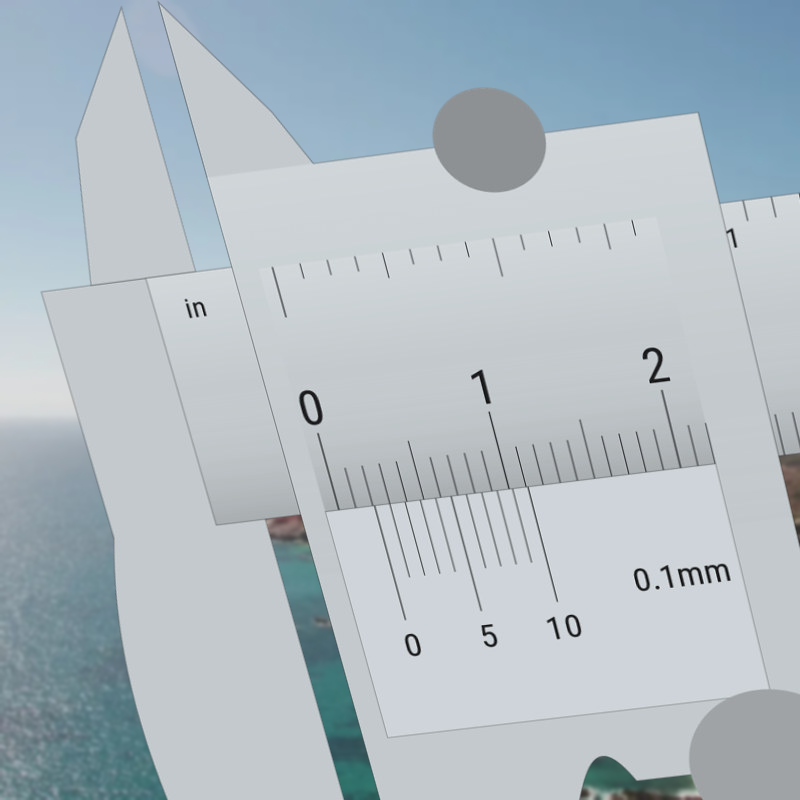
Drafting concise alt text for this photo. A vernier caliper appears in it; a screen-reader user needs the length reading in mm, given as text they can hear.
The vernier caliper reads 2.1 mm
